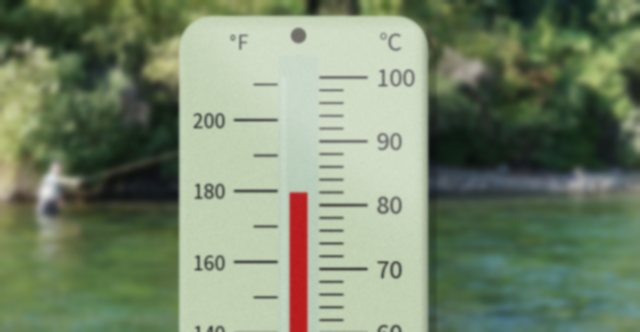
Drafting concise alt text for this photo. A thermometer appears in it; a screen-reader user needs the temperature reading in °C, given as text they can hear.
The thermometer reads 82 °C
